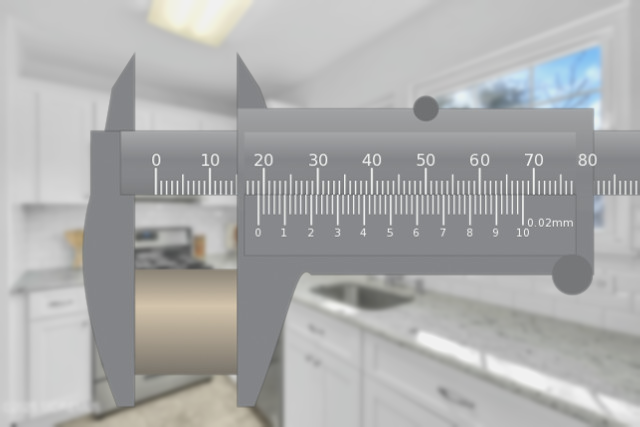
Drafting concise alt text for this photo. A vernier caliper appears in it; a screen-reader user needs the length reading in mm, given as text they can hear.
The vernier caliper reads 19.0 mm
